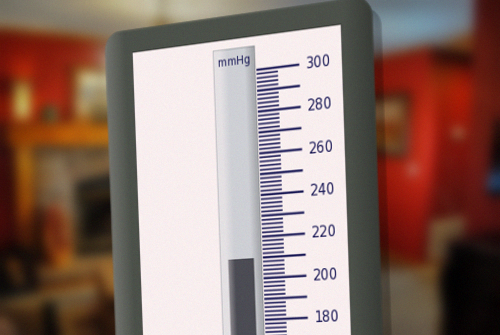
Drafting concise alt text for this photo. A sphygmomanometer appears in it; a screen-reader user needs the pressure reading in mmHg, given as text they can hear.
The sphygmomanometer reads 210 mmHg
